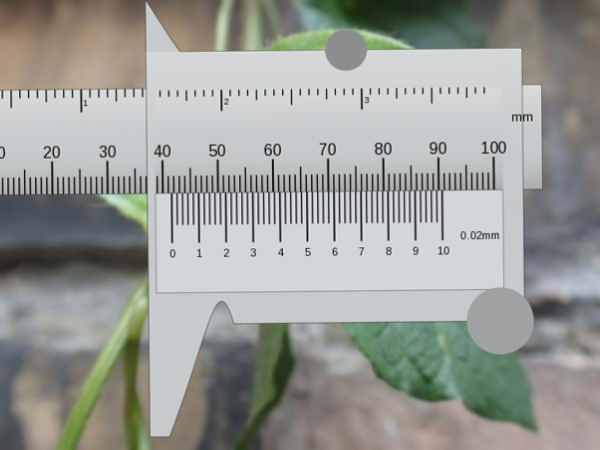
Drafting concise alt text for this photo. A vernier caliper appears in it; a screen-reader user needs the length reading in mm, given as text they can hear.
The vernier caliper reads 41.6 mm
